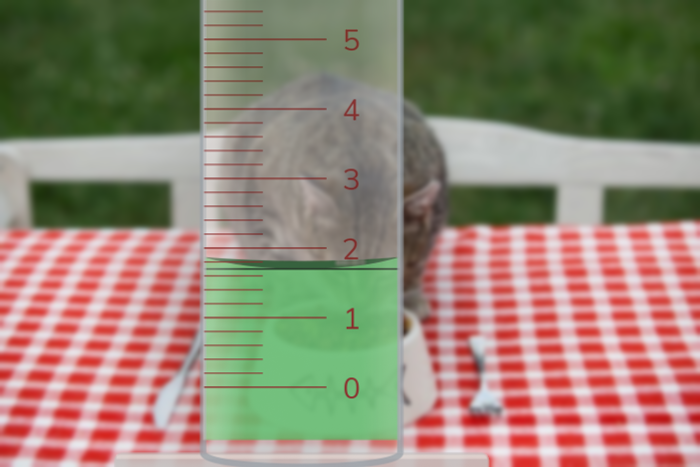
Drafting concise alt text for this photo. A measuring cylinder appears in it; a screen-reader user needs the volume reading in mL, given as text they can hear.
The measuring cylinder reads 1.7 mL
